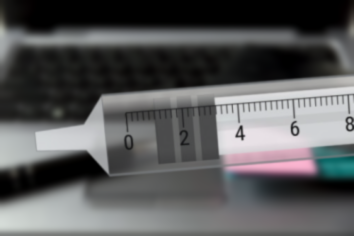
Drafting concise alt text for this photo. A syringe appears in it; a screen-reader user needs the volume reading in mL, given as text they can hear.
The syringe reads 1 mL
